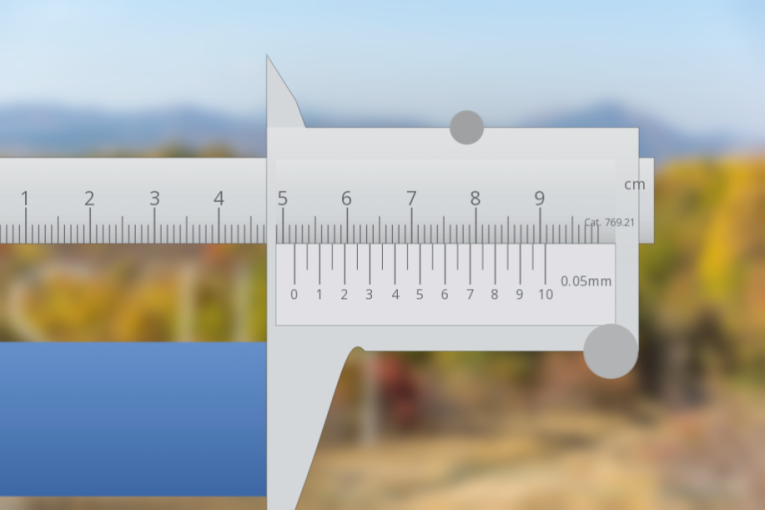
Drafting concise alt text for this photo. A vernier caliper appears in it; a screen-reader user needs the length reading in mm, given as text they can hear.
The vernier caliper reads 51.8 mm
